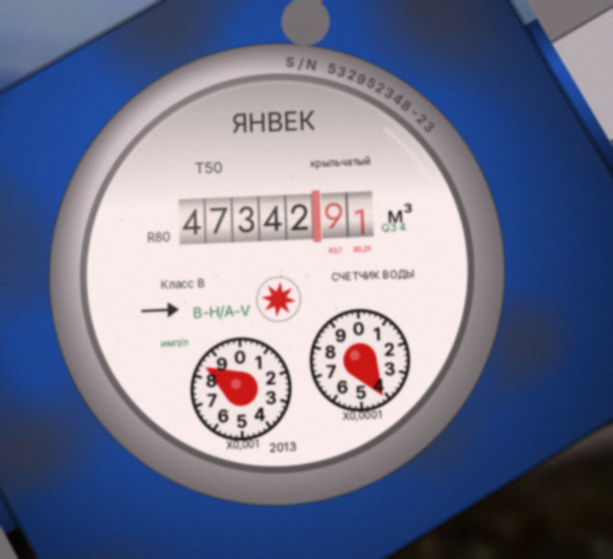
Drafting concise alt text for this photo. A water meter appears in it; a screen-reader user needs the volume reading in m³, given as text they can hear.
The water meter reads 47342.9084 m³
